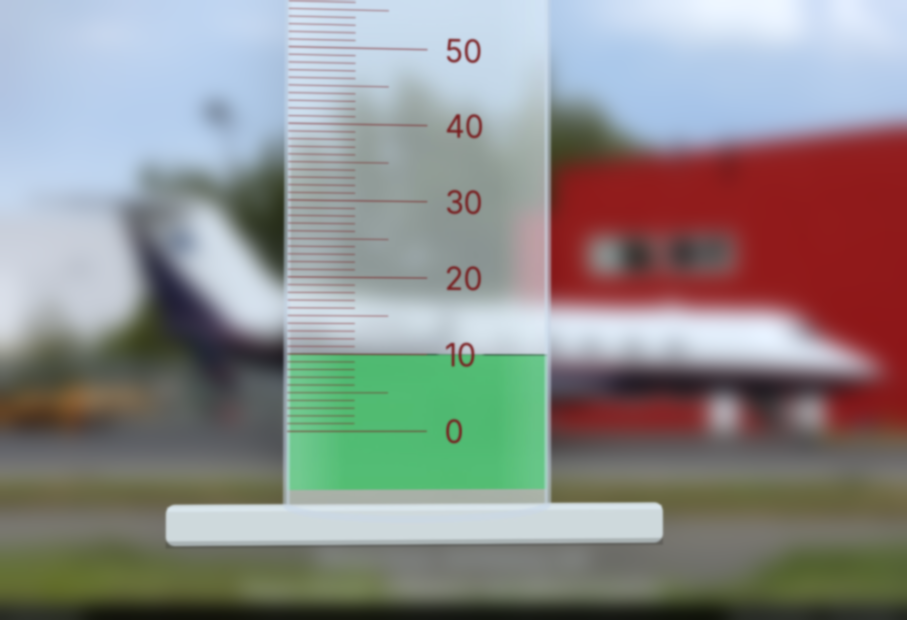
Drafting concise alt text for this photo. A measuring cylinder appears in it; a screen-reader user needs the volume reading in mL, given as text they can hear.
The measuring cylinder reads 10 mL
